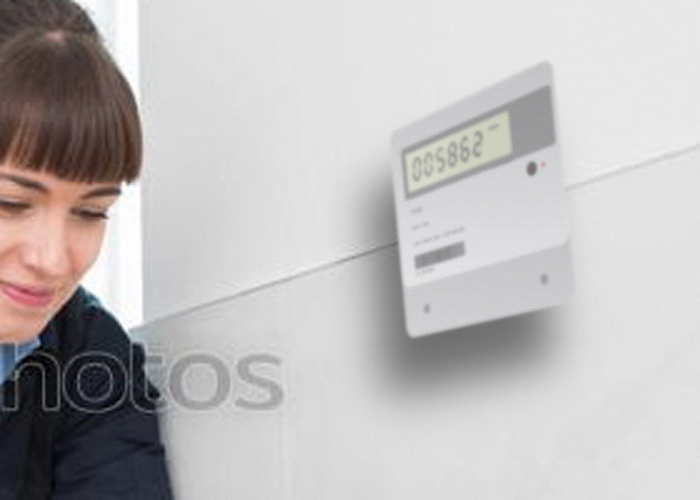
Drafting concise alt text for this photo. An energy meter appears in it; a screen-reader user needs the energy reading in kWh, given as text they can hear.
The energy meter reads 5862 kWh
